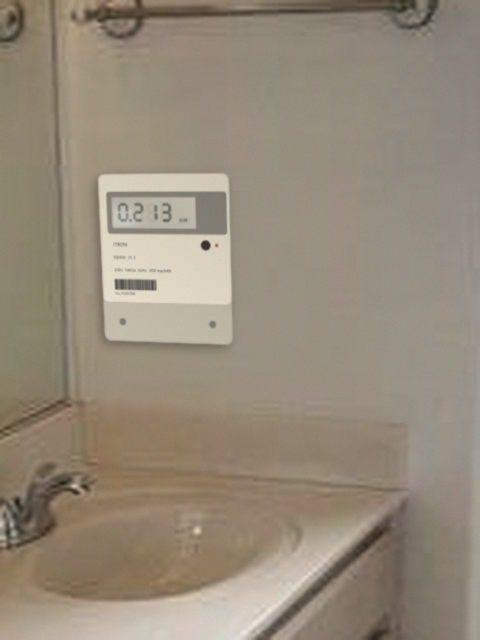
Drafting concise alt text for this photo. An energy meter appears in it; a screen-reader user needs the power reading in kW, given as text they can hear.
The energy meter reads 0.213 kW
